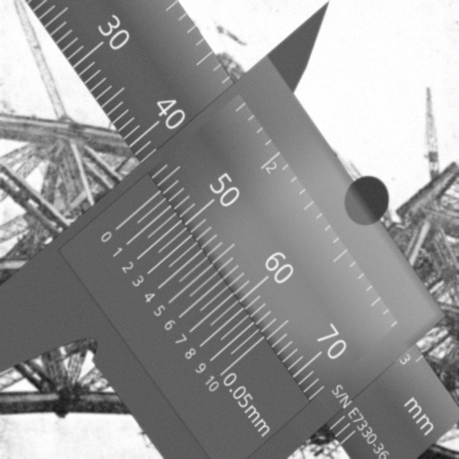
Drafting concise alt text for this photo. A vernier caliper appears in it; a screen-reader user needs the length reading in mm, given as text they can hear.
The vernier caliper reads 45.6 mm
